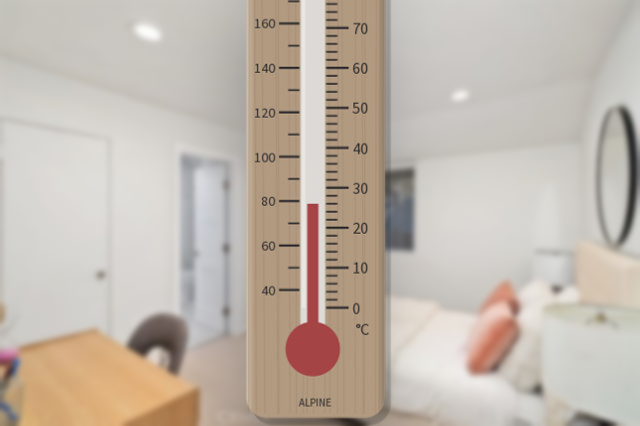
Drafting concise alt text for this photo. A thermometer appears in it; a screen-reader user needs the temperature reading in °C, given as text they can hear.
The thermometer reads 26 °C
